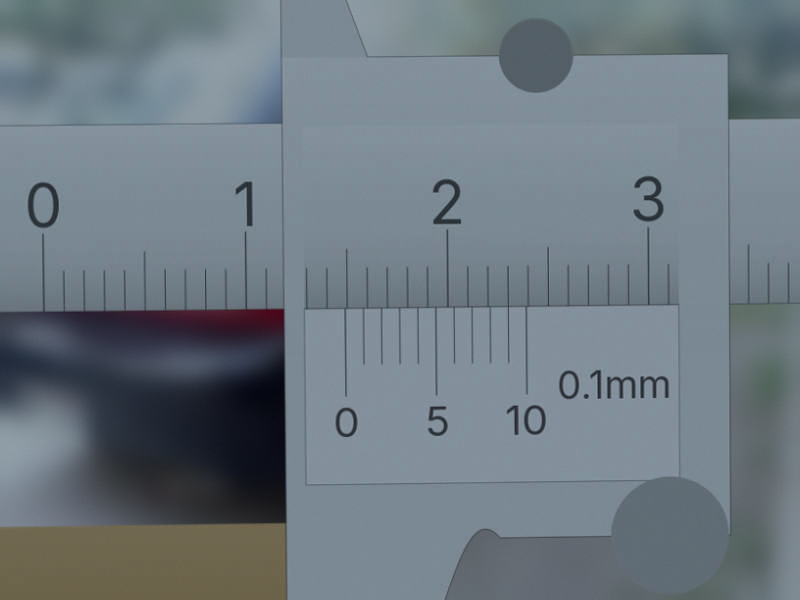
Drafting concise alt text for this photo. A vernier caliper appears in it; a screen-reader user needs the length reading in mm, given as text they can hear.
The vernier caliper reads 14.9 mm
